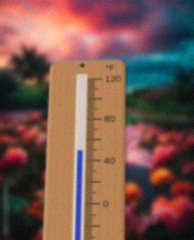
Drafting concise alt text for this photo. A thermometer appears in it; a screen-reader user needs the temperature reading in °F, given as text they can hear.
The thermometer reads 50 °F
